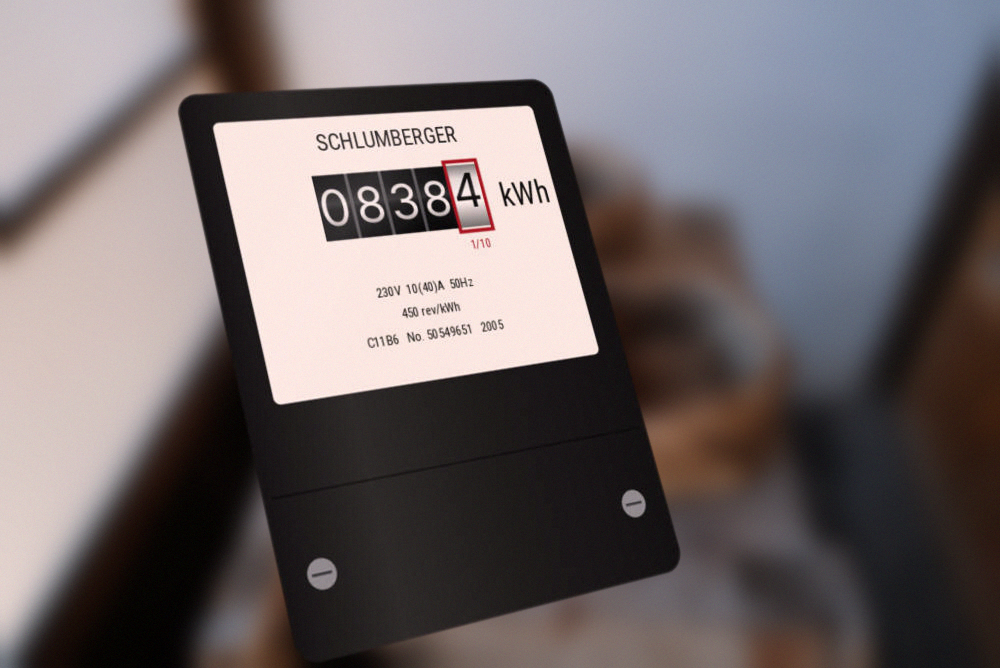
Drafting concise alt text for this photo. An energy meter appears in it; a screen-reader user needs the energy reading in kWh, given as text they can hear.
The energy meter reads 838.4 kWh
